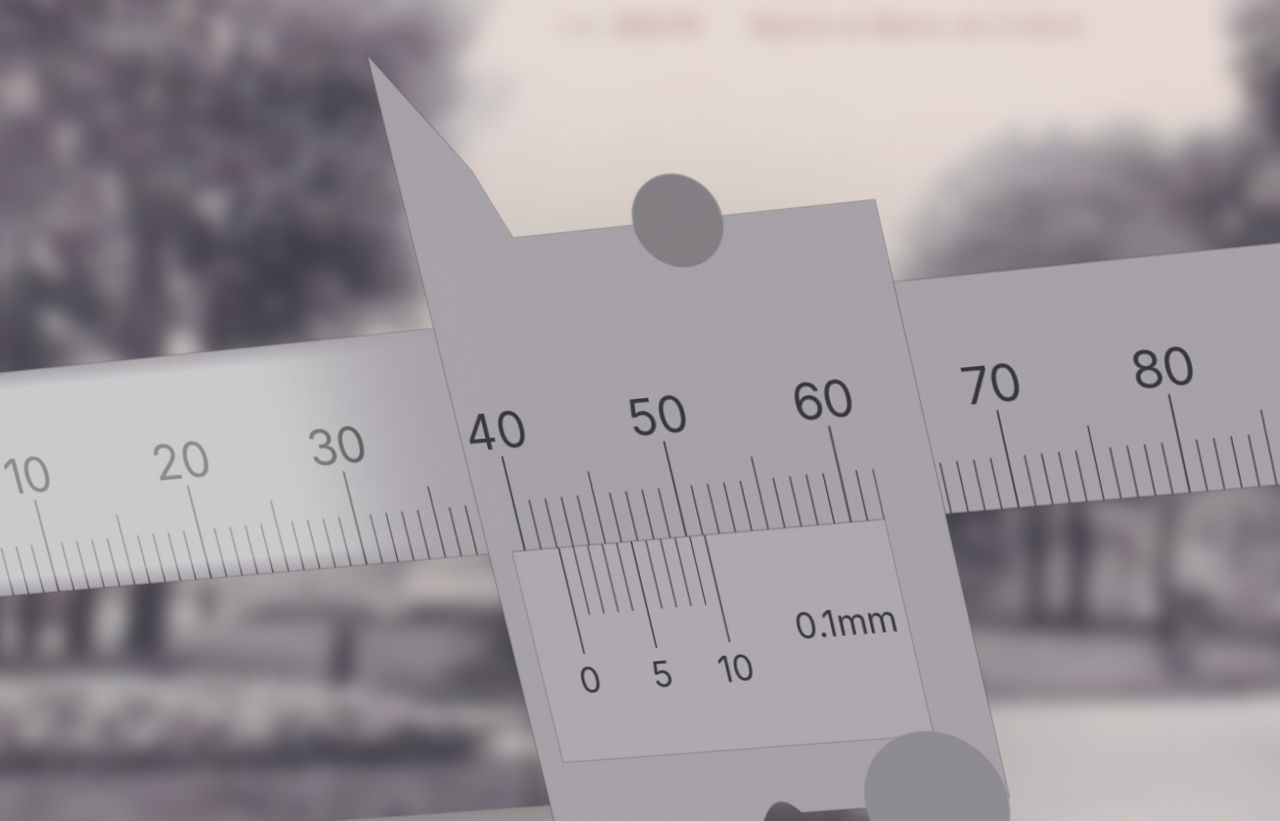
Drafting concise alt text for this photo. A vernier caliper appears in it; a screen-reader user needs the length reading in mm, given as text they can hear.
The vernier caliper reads 42.1 mm
